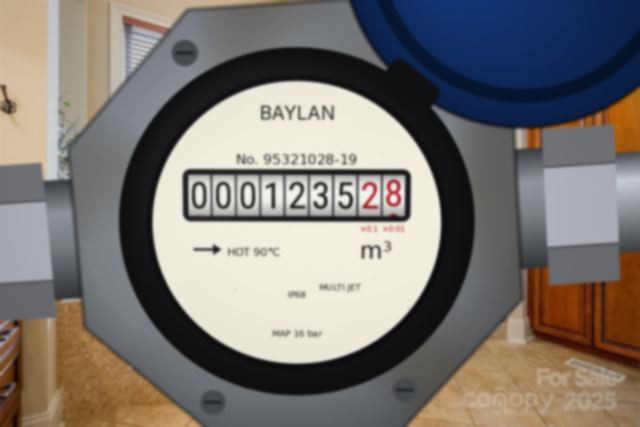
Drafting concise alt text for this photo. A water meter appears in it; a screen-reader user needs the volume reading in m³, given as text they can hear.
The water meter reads 1235.28 m³
